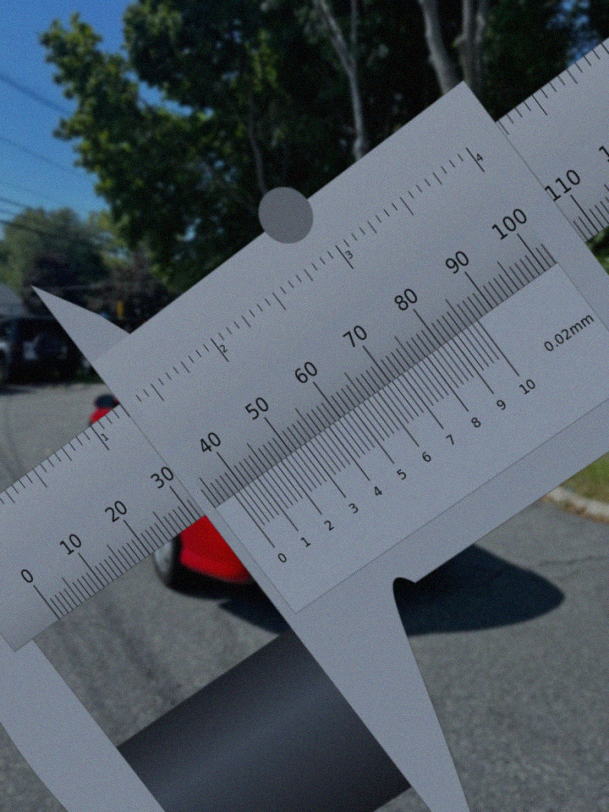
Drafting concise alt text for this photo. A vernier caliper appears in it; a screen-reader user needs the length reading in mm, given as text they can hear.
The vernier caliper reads 38.0 mm
